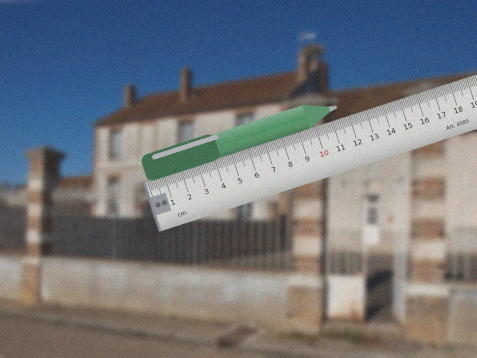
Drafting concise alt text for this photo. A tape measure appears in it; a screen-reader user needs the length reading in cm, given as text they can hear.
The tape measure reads 11.5 cm
